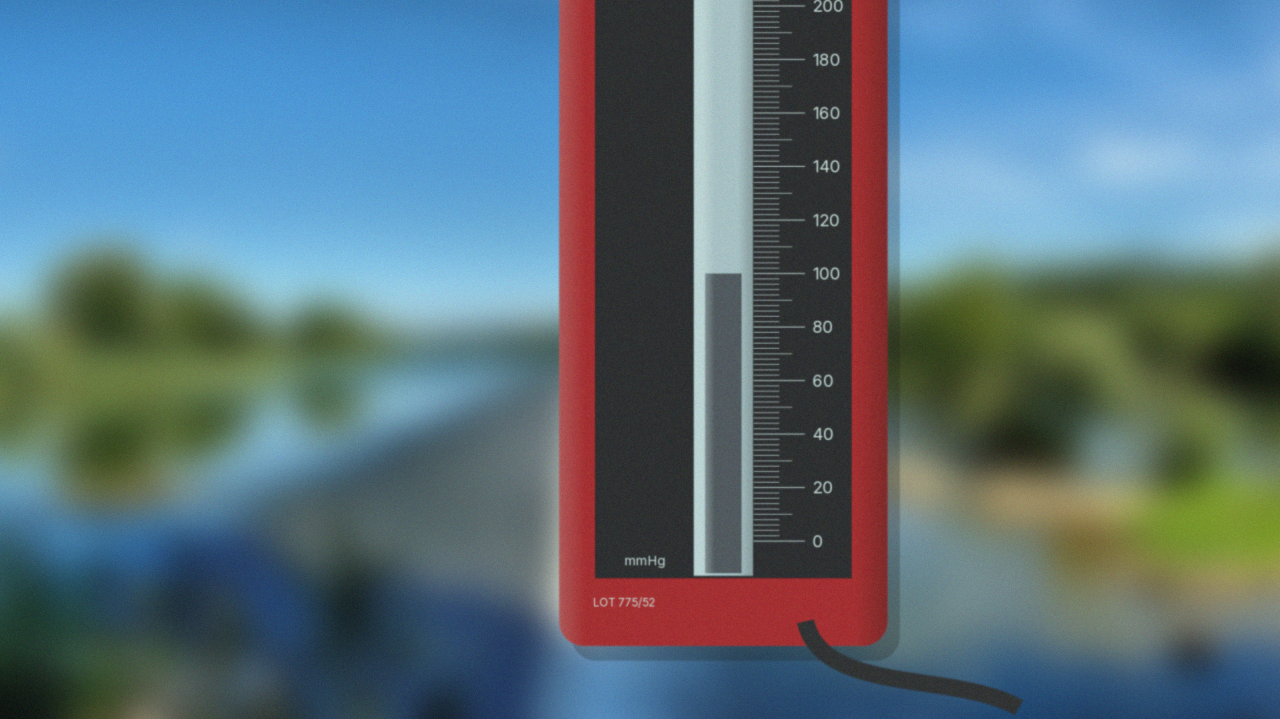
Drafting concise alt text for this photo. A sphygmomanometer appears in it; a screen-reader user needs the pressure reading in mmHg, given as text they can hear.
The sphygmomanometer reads 100 mmHg
